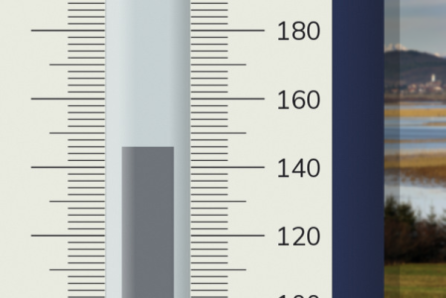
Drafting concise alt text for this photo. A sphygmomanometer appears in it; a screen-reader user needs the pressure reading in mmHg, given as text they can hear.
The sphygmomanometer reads 146 mmHg
